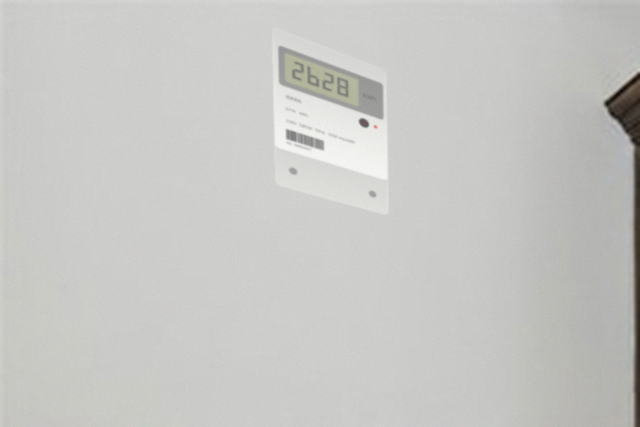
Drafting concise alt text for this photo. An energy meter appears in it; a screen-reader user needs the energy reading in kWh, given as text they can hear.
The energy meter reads 2628 kWh
